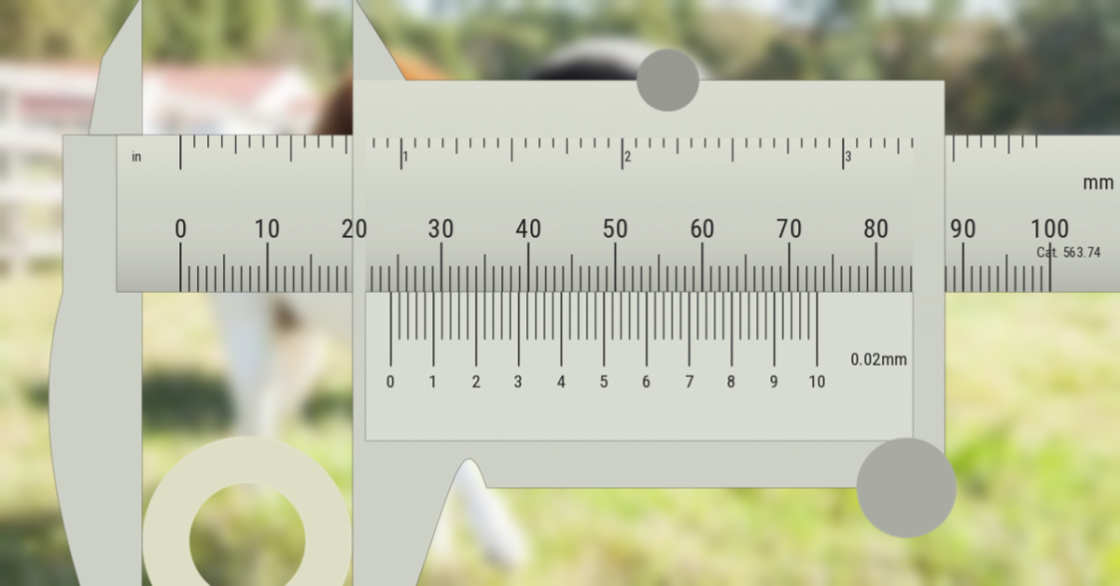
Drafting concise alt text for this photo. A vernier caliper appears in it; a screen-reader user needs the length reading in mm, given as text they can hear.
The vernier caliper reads 24.2 mm
